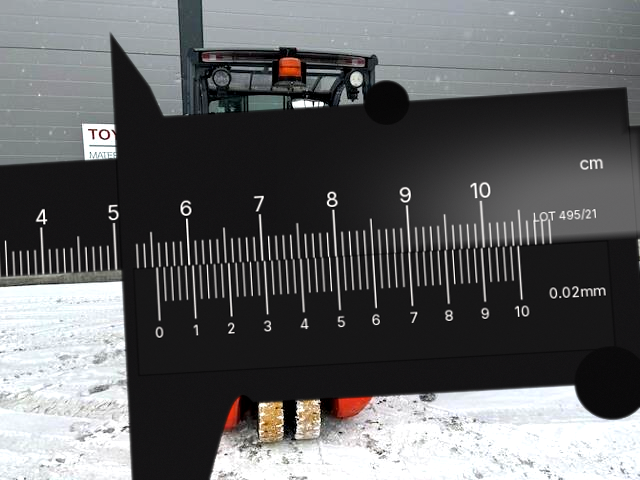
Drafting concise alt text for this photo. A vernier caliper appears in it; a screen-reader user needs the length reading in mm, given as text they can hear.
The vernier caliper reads 55.6 mm
